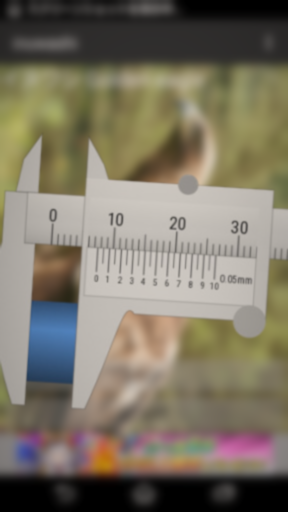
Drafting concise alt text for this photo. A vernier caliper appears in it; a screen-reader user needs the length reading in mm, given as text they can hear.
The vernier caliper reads 7.5 mm
